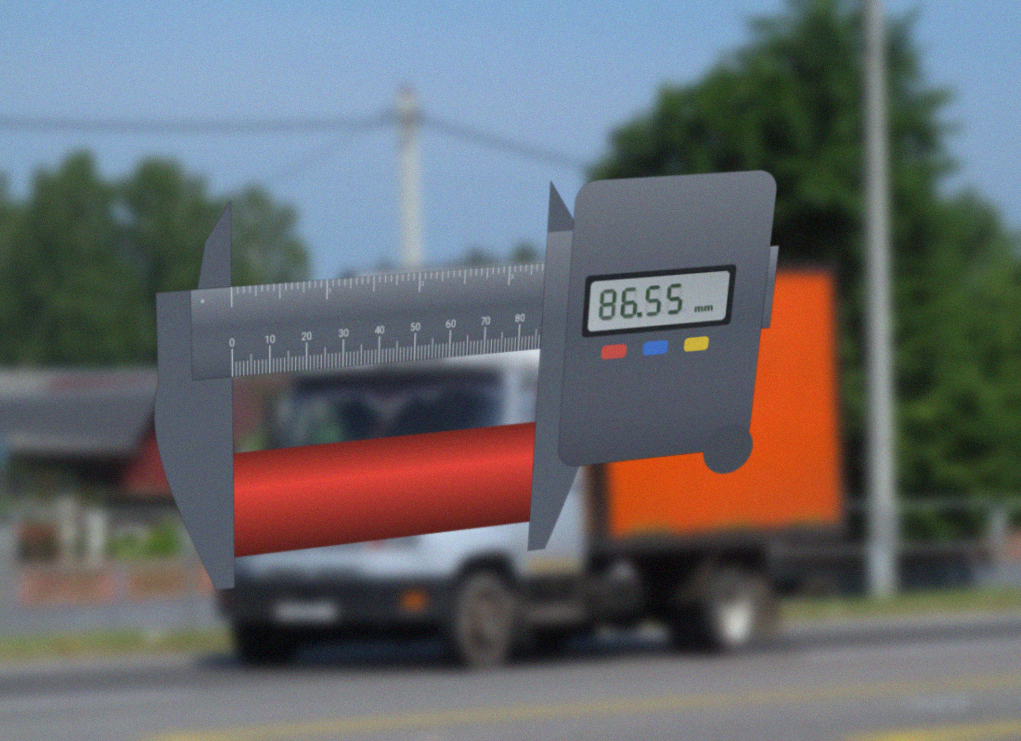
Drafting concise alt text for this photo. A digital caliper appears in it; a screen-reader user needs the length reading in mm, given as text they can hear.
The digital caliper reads 86.55 mm
